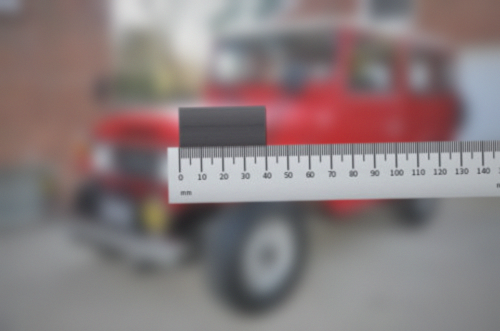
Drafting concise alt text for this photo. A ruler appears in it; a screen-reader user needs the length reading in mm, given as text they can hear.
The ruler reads 40 mm
